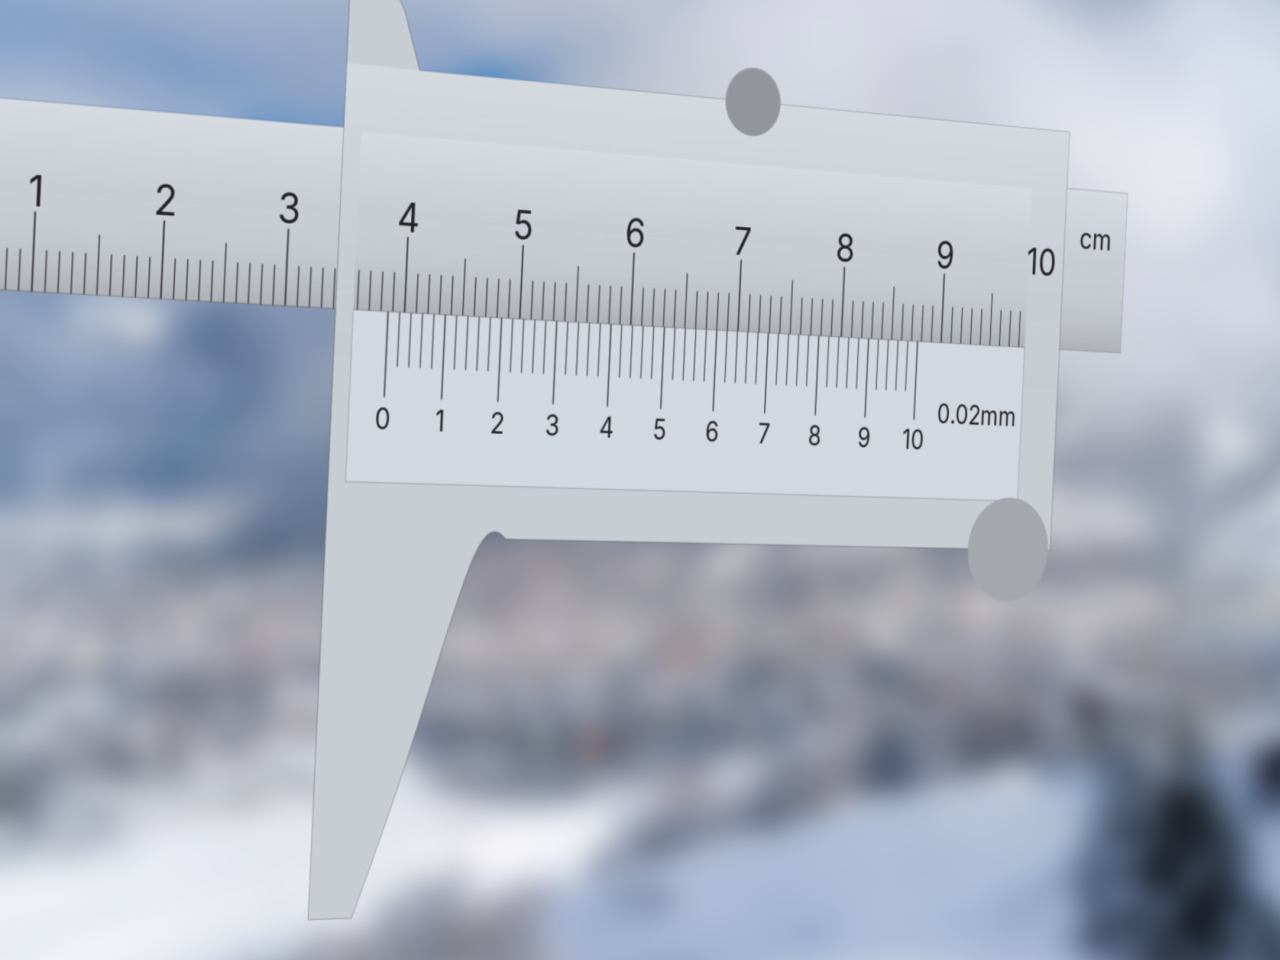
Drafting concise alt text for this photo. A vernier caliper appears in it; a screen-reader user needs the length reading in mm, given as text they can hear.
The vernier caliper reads 38.6 mm
